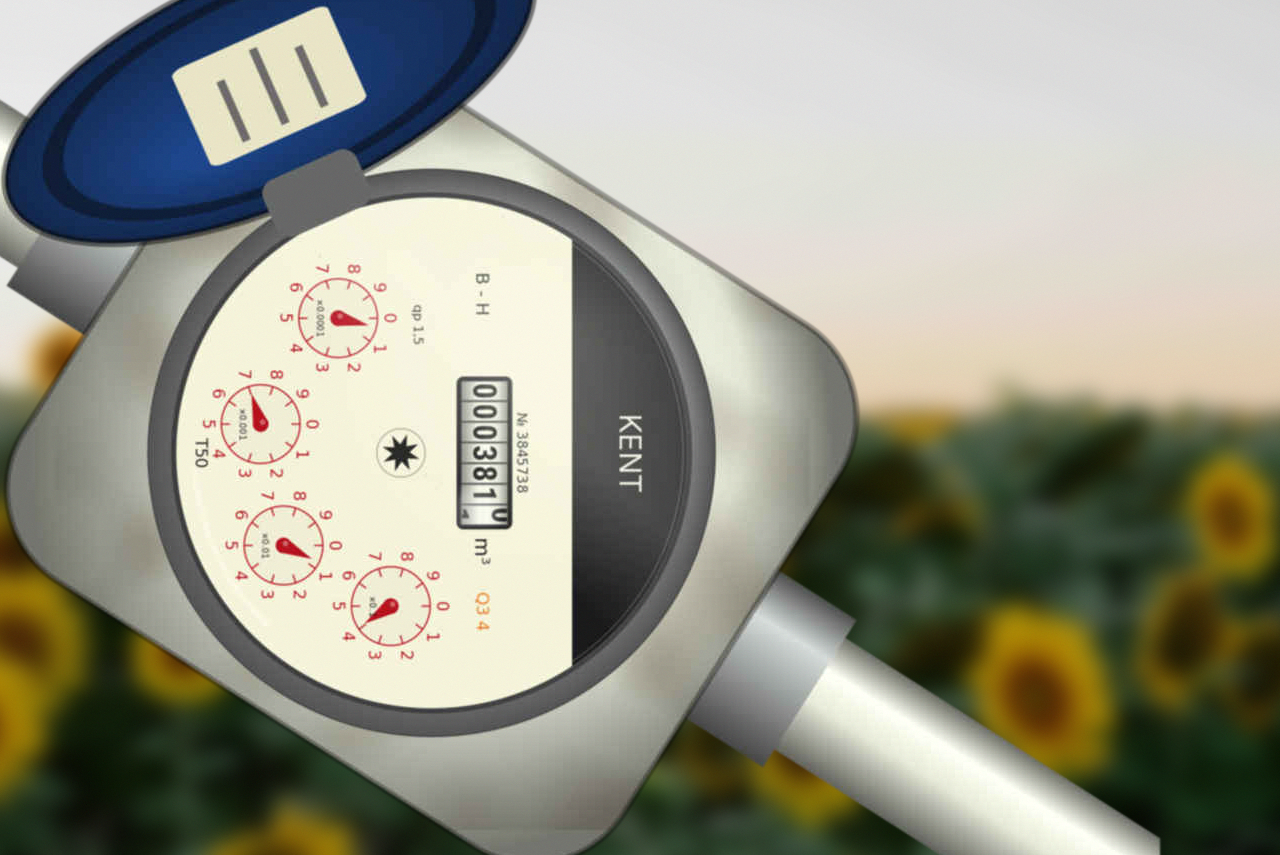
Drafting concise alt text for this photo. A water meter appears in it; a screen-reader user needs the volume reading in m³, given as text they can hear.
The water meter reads 3810.4070 m³
